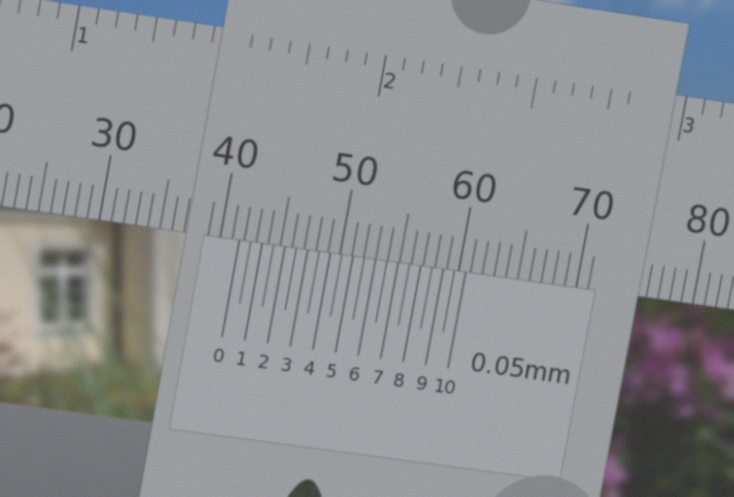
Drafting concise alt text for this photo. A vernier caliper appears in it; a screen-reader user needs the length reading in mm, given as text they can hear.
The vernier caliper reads 41.6 mm
